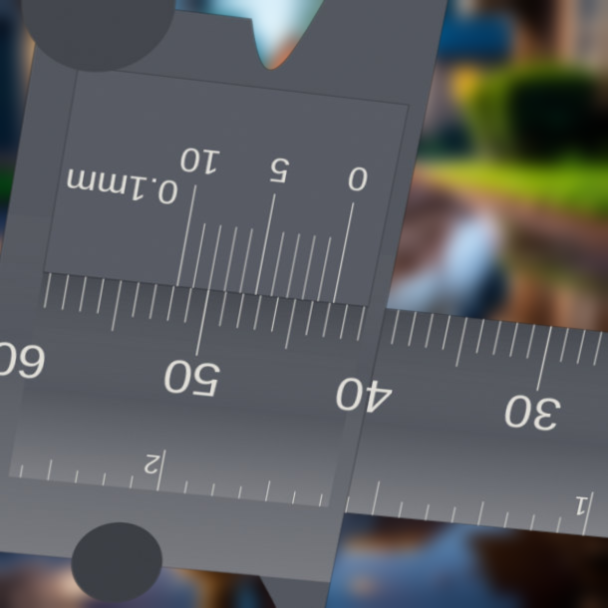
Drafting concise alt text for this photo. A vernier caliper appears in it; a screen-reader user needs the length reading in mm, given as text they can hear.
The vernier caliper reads 42.8 mm
